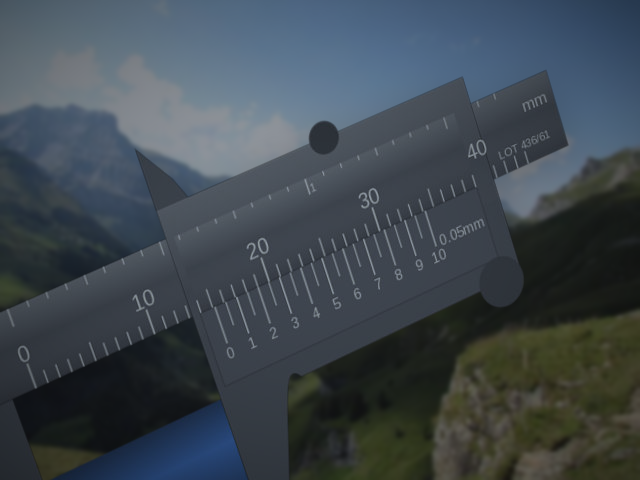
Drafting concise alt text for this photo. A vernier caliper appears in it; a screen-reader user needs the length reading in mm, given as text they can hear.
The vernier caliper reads 15.2 mm
